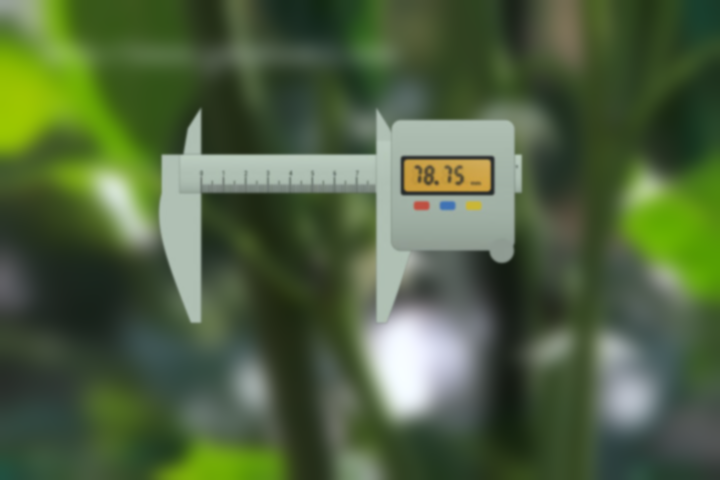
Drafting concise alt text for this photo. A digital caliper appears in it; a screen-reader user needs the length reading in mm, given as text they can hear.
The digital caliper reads 78.75 mm
